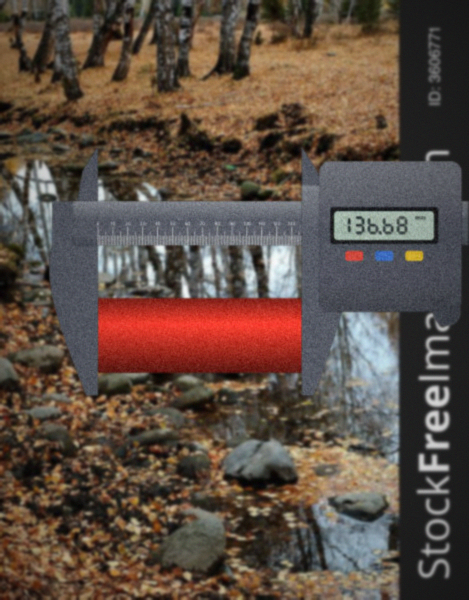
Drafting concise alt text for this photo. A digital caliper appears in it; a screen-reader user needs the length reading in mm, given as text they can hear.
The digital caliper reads 136.68 mm
